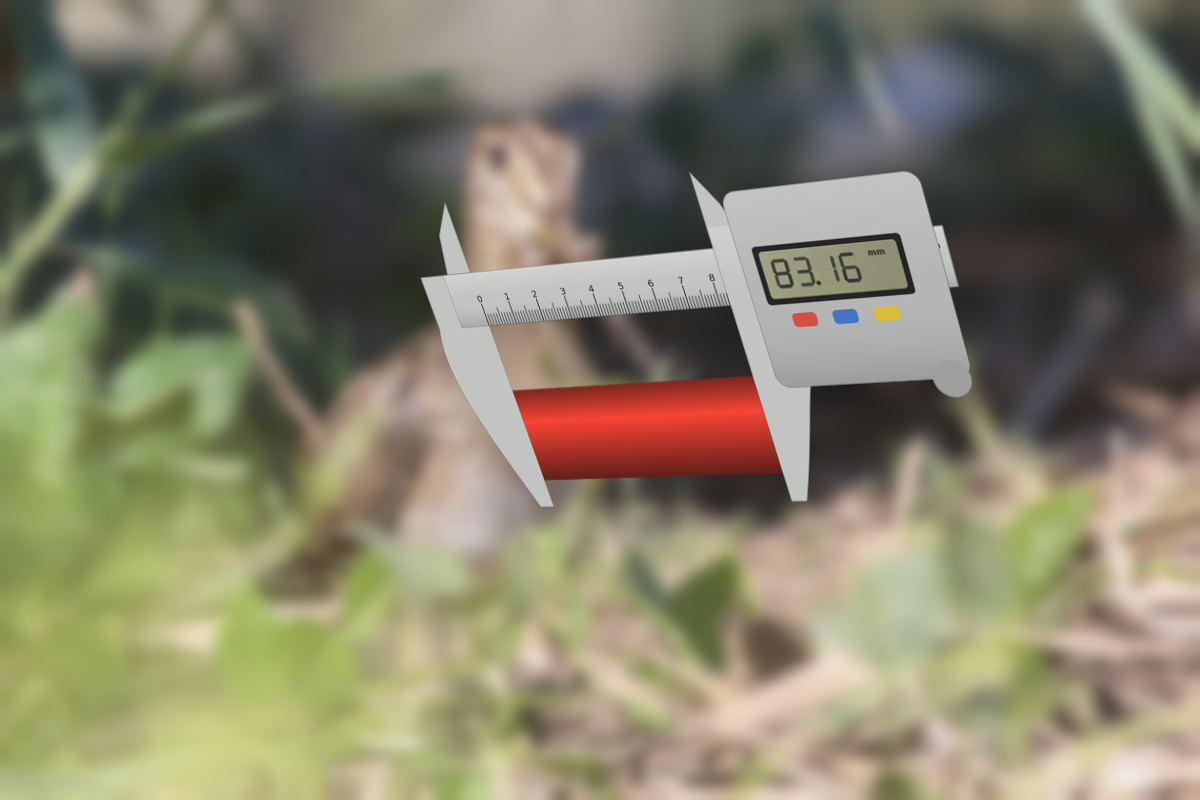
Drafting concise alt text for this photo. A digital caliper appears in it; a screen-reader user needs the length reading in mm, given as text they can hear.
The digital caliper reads 83.16 mm
